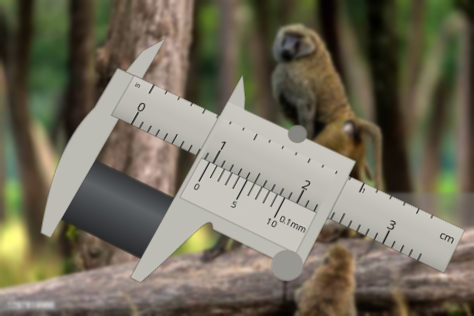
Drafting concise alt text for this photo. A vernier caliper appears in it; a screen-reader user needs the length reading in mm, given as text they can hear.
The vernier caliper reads 9.6 mm
